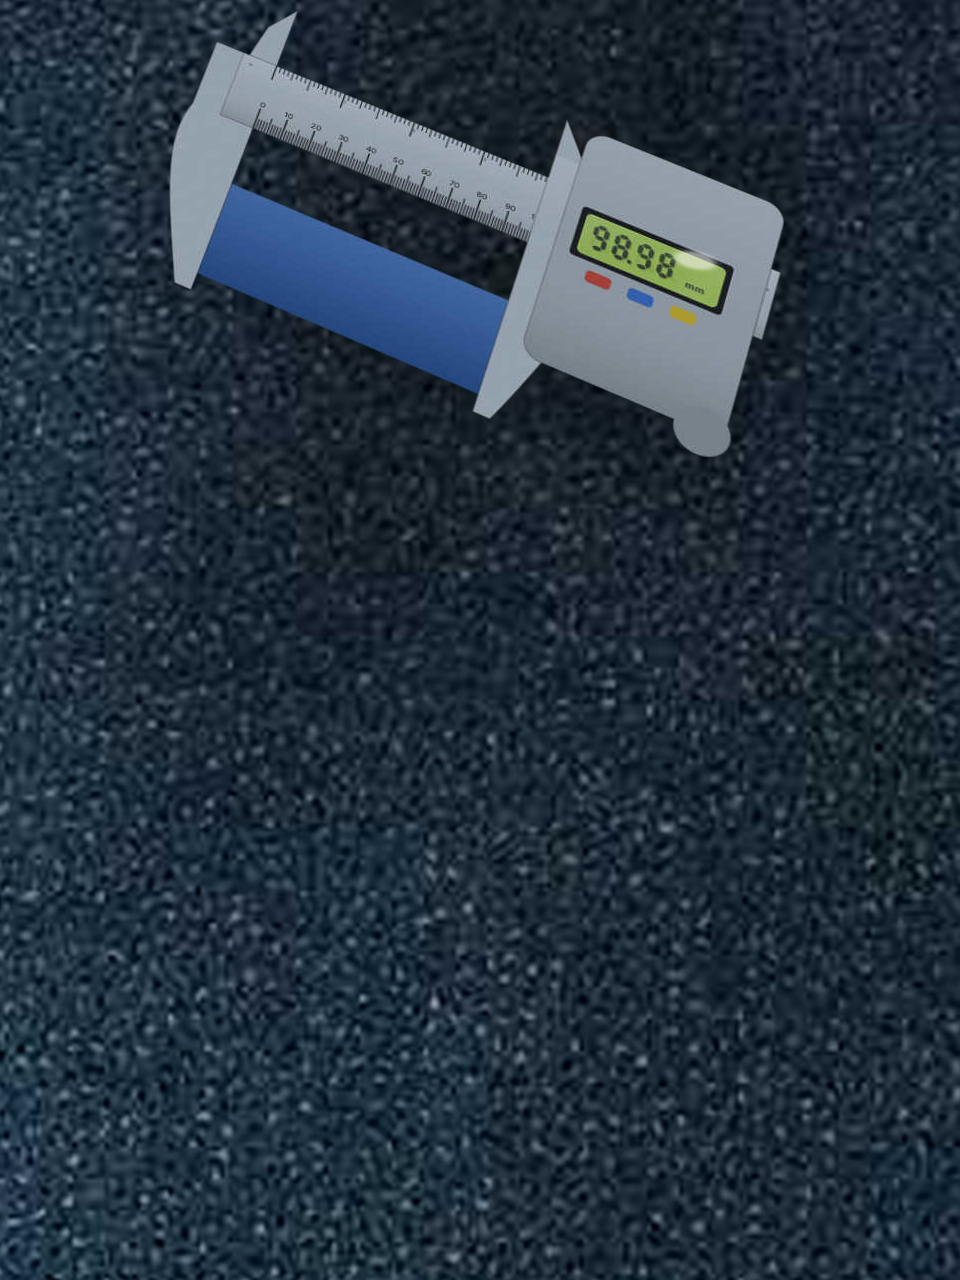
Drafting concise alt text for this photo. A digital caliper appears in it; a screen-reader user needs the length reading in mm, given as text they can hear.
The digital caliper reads 98.98 mm
